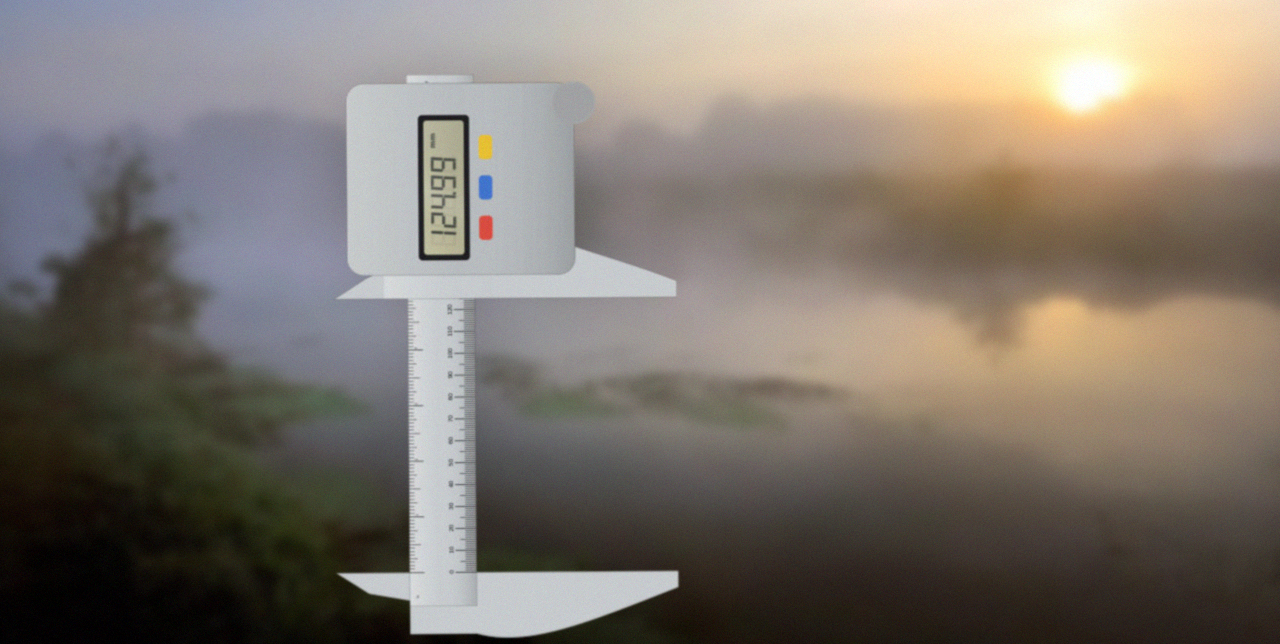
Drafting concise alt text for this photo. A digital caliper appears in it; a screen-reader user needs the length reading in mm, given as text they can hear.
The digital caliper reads 124.99 mm
